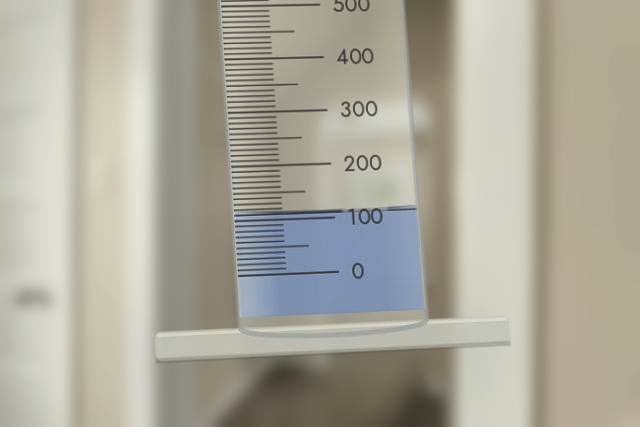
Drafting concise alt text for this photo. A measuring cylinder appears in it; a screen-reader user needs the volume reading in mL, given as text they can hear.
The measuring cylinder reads 110 mL
